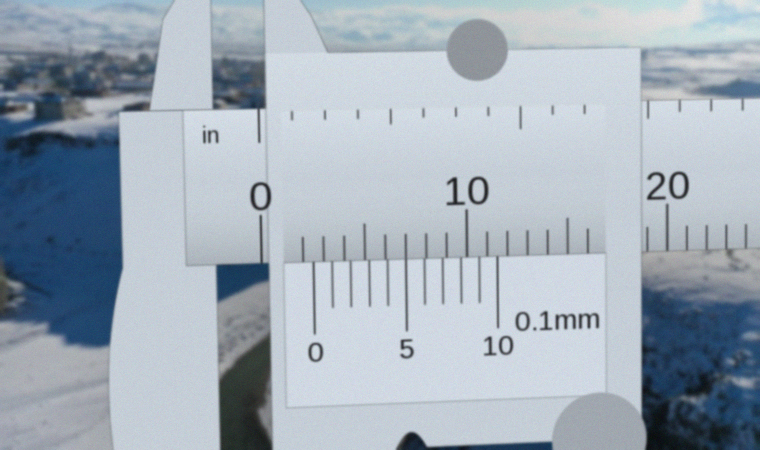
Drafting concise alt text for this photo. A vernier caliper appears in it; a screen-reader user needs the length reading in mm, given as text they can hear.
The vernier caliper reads 2.5 mm
